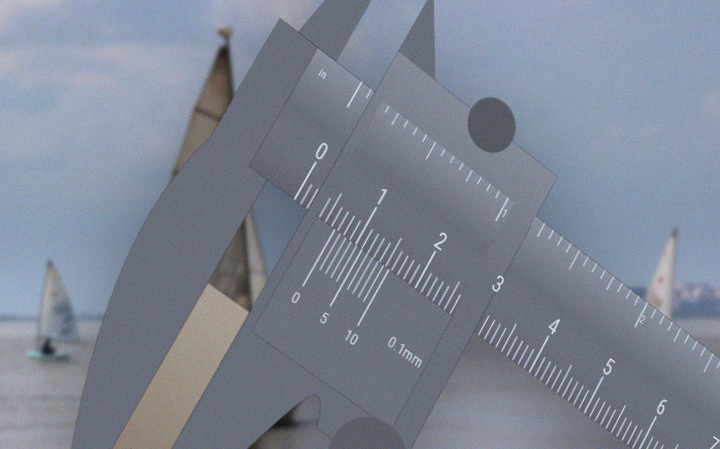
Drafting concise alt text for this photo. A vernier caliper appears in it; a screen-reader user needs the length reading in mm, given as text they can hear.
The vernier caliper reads 6.6 mm
